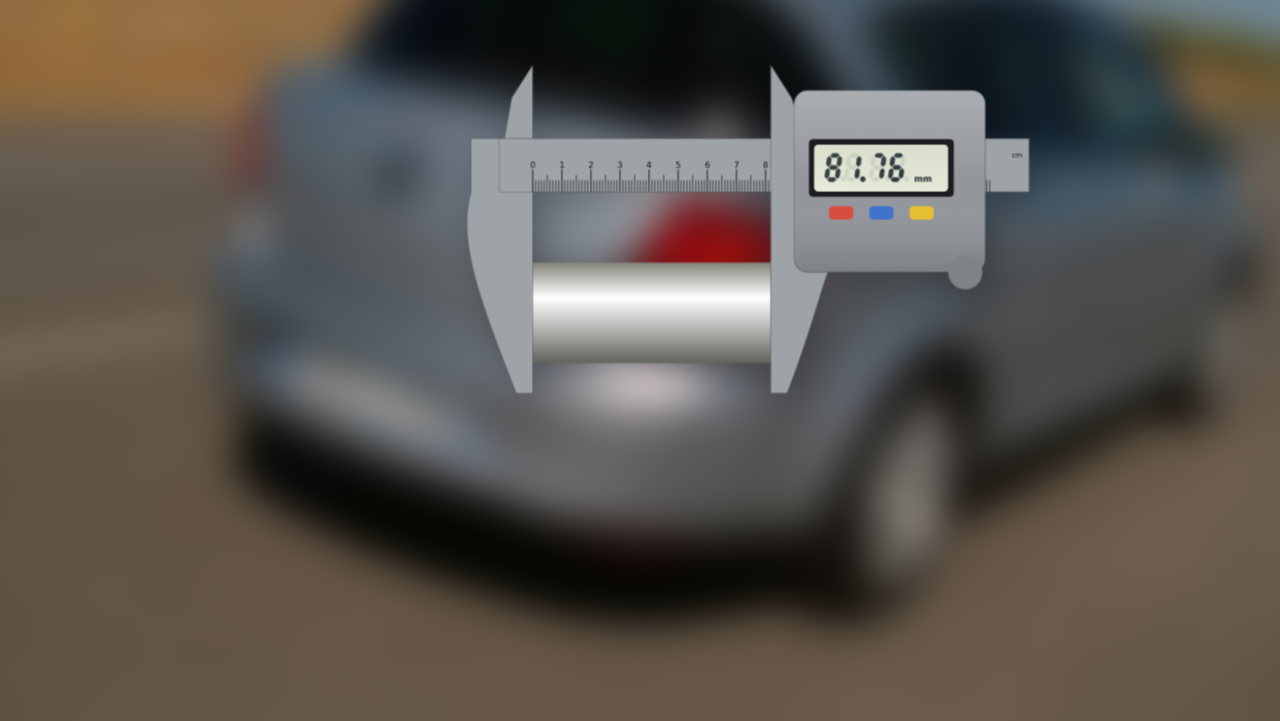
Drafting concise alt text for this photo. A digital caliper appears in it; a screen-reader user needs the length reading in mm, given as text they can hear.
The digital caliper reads 81.76 mm
